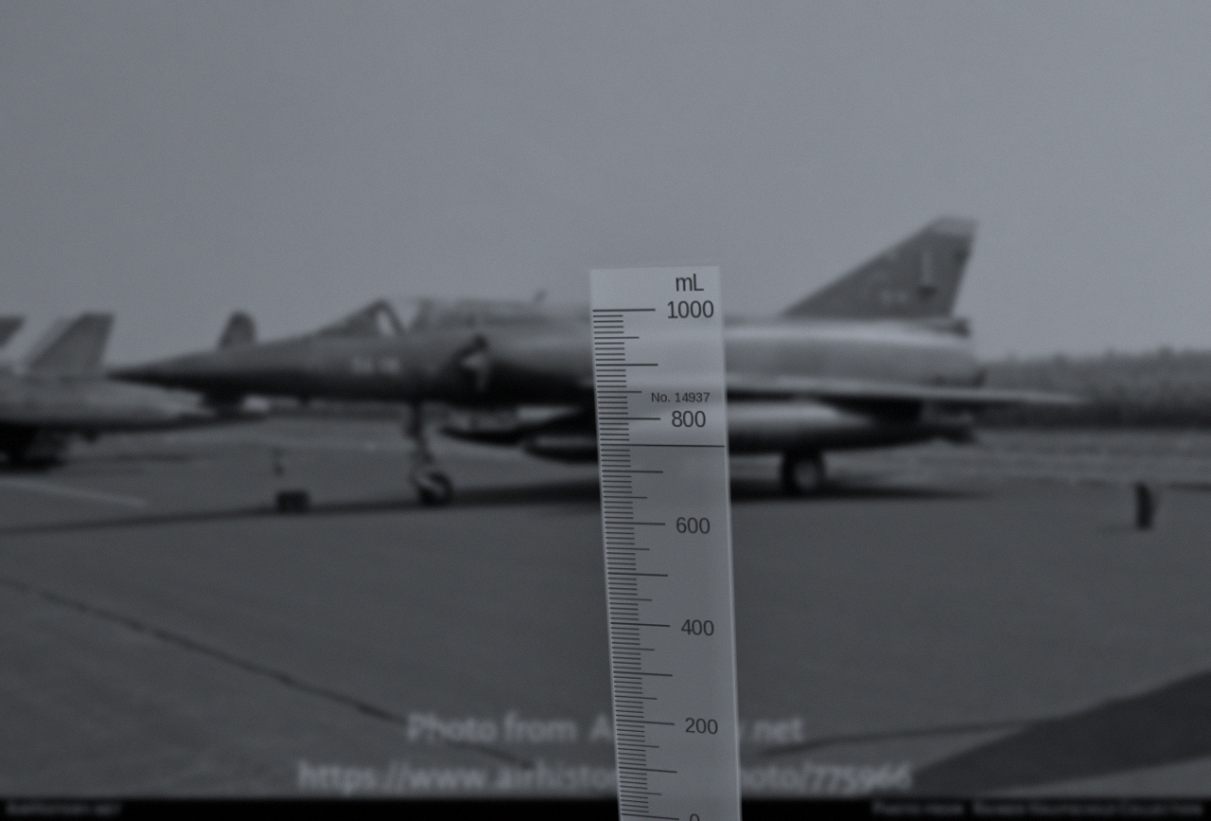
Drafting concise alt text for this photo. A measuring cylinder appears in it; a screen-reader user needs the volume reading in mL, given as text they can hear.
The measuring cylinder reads 750 mL
